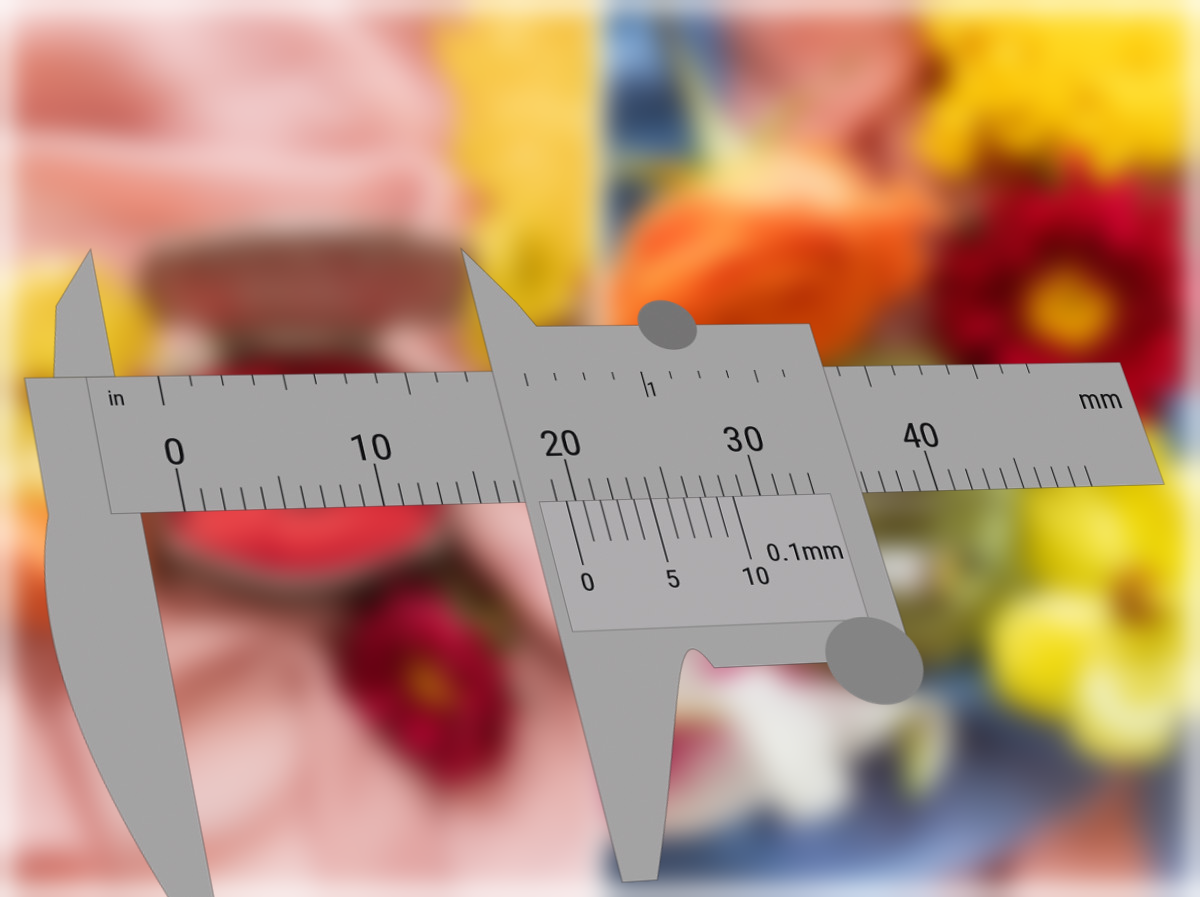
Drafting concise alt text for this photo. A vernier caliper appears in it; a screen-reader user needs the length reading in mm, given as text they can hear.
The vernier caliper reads 19.5 mm
